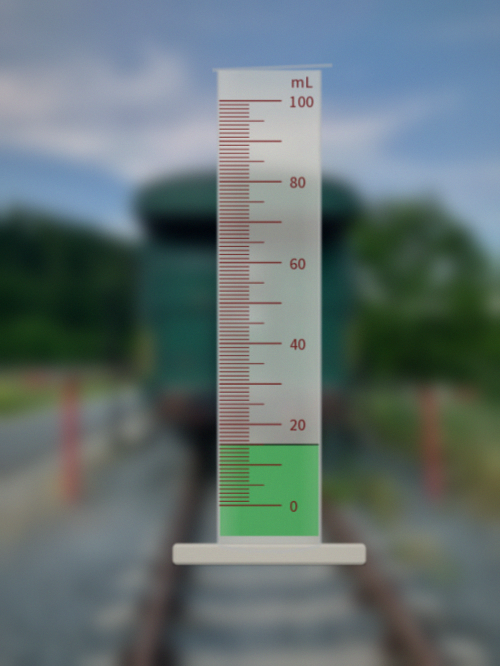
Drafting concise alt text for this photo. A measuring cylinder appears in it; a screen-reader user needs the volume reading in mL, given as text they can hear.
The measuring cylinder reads 15 mL
